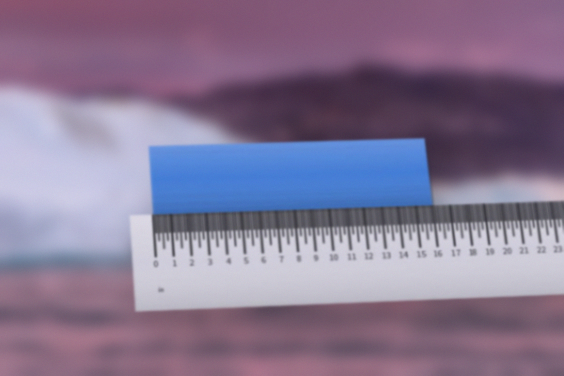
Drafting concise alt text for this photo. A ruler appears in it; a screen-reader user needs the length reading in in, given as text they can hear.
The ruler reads 16 in
